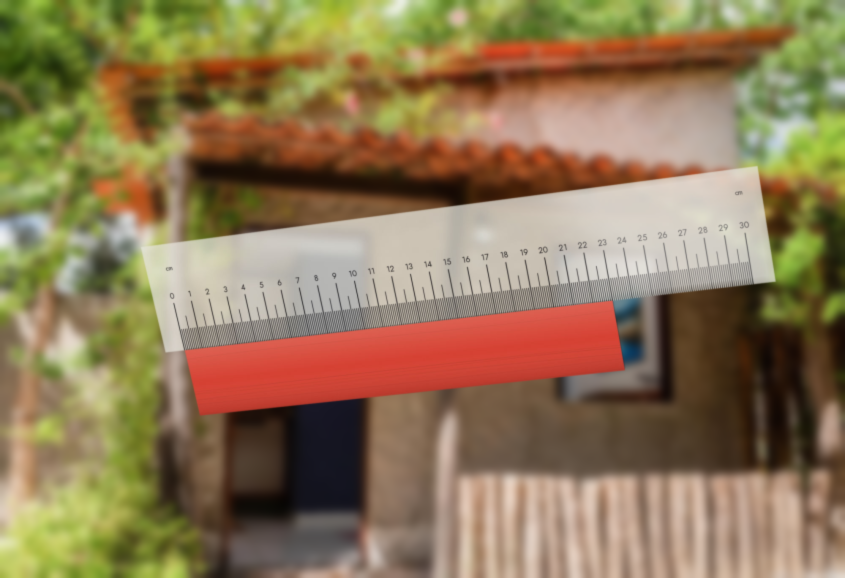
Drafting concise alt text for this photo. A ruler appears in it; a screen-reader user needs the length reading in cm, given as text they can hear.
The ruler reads 23 cm
